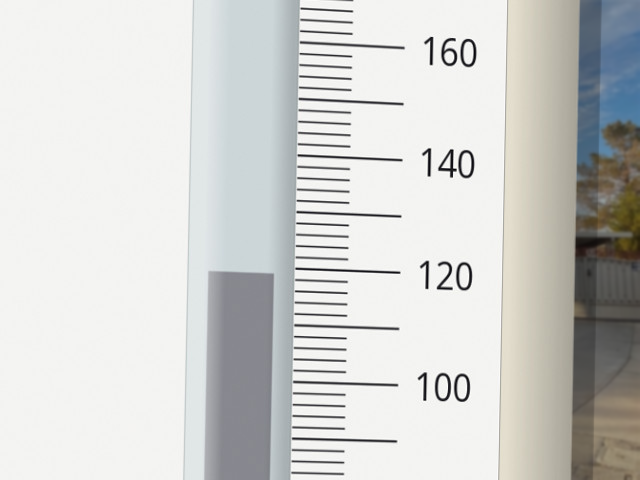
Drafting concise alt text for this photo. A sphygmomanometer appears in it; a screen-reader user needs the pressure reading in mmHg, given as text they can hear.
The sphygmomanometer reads 119 mmHg
